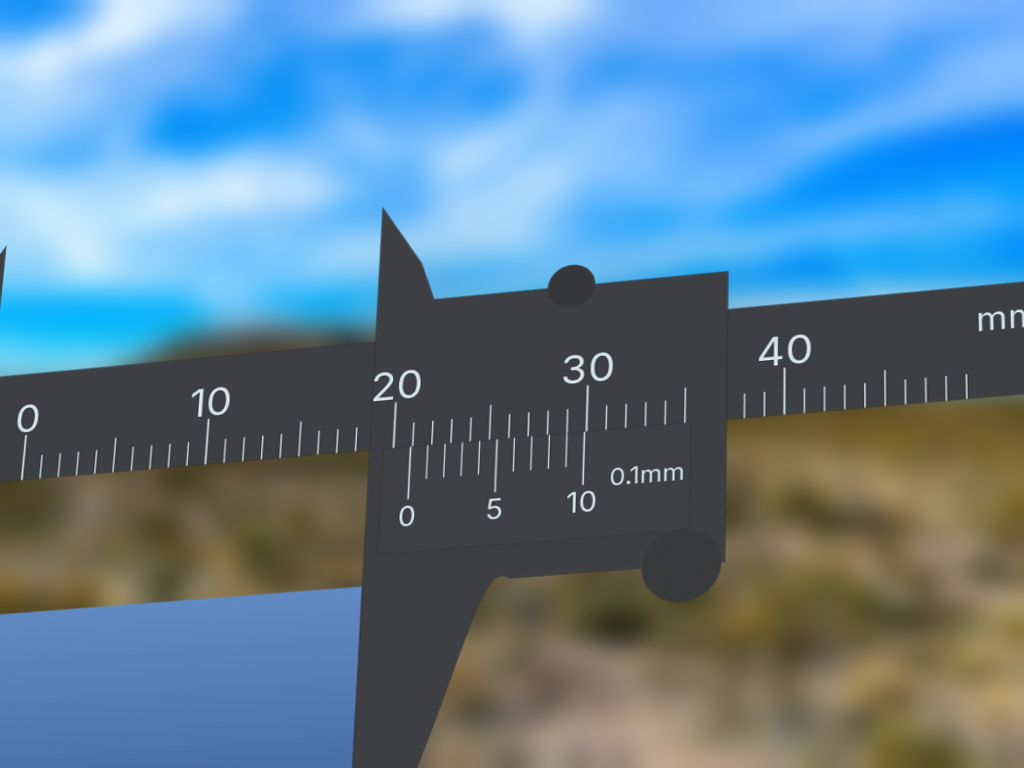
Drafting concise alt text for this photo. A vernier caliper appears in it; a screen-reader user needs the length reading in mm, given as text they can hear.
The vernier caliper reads 20.9 mm
